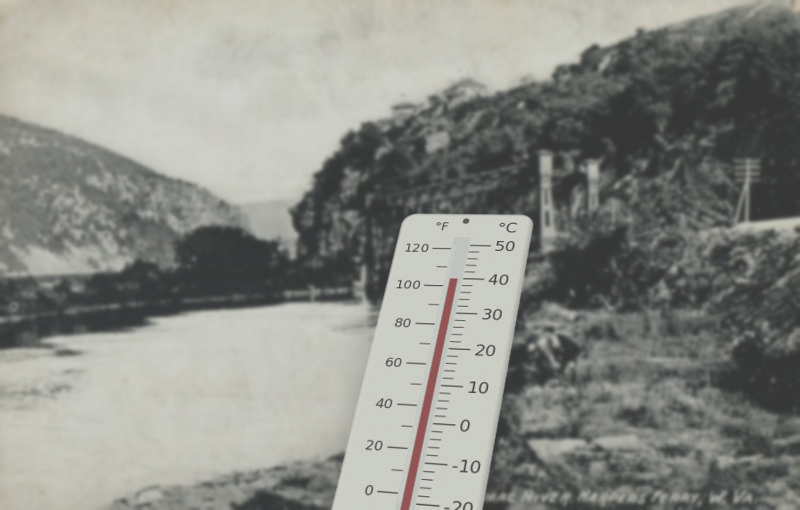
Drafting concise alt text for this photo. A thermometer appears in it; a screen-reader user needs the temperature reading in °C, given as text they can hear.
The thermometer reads 40 °C
